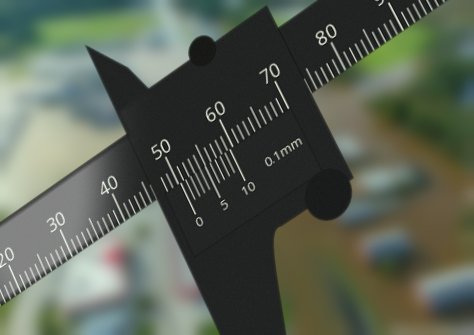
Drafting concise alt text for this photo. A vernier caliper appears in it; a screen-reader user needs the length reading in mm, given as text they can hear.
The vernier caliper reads 50.4 mm
